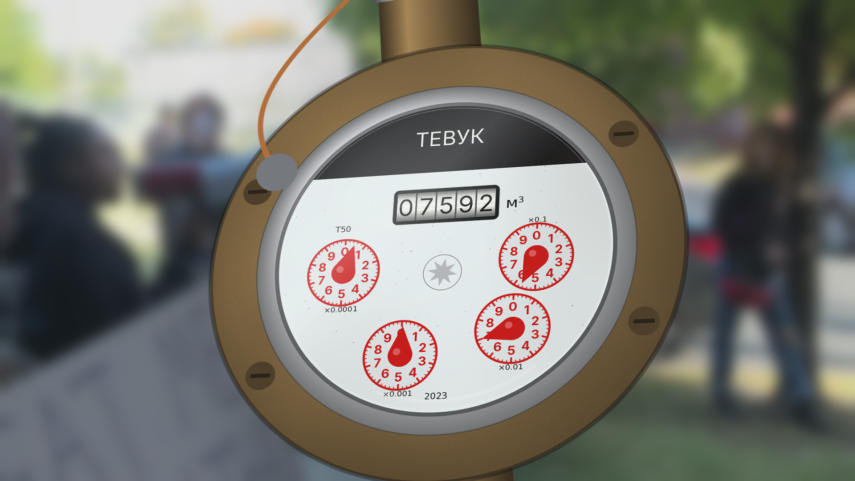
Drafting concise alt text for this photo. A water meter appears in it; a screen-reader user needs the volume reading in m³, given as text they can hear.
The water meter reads 7592.5700 m³
